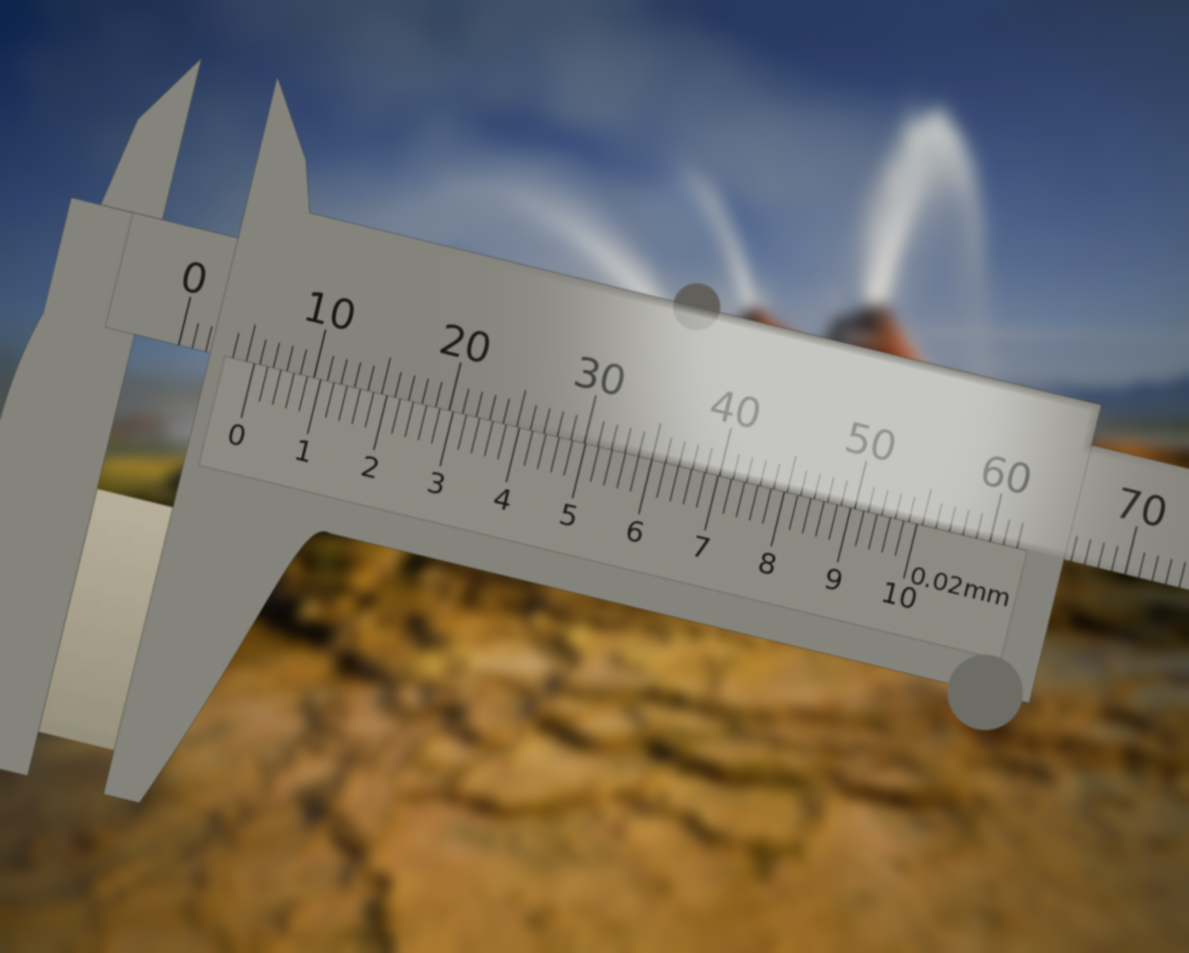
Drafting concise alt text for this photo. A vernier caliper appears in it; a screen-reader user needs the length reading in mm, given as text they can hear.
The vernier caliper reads 5.6 mm
